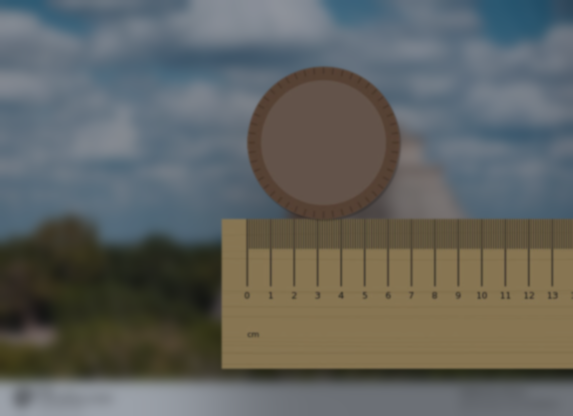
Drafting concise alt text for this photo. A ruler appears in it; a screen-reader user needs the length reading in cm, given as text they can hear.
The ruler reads 6.5 cm
